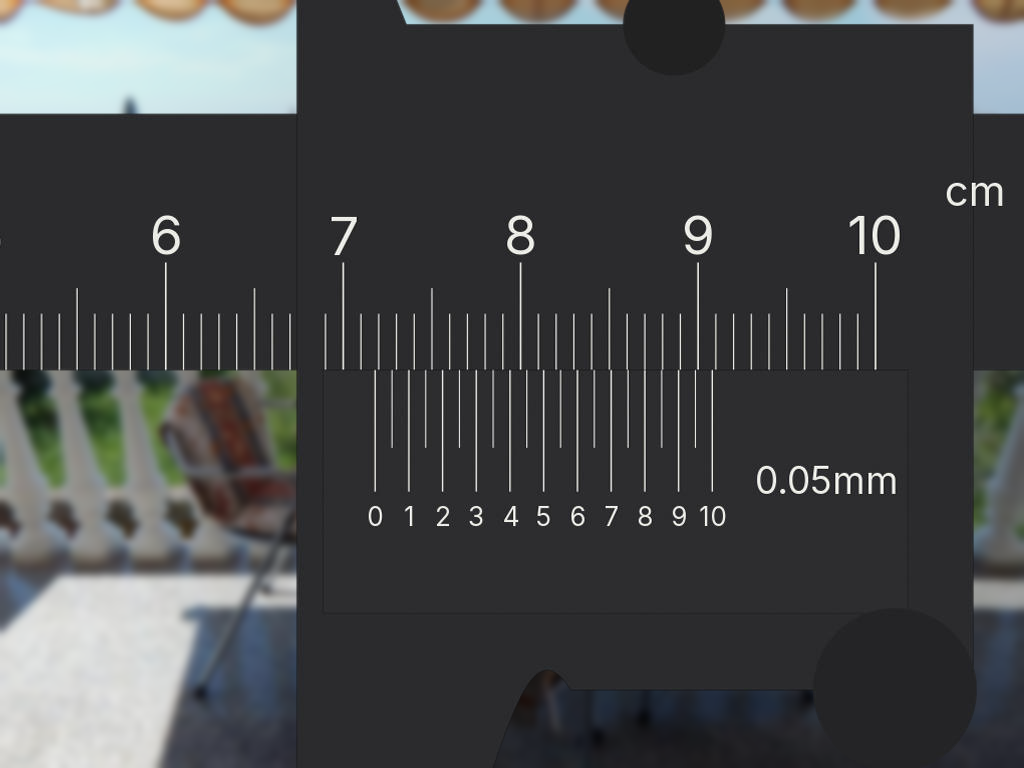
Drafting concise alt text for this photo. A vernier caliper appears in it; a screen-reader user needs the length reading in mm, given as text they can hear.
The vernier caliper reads 71.8 mm
